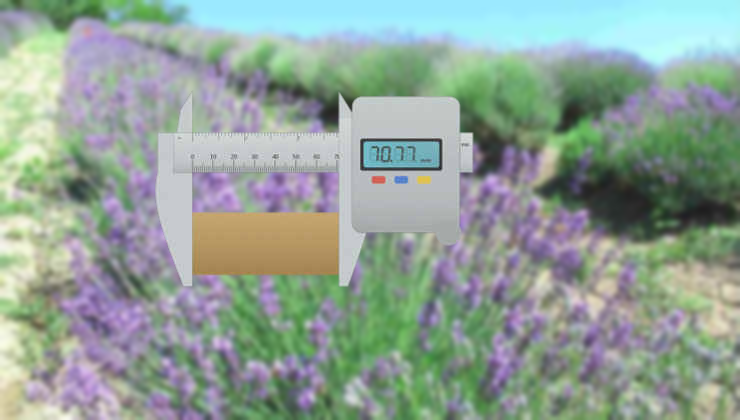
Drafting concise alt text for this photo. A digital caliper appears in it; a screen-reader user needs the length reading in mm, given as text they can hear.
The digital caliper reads 70.77 mm
